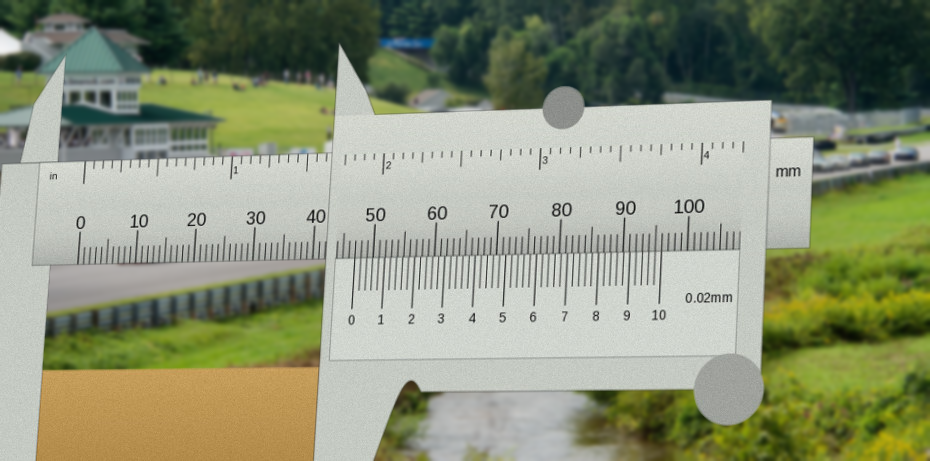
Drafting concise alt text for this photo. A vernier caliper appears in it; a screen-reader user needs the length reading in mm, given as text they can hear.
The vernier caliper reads 47.0 mm
